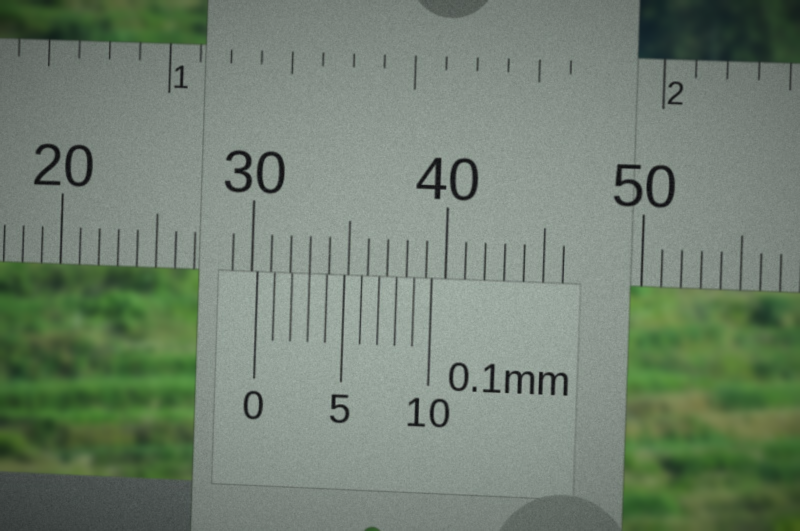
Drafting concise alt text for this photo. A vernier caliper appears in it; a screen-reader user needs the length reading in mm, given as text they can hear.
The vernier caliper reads 30.3 mm
